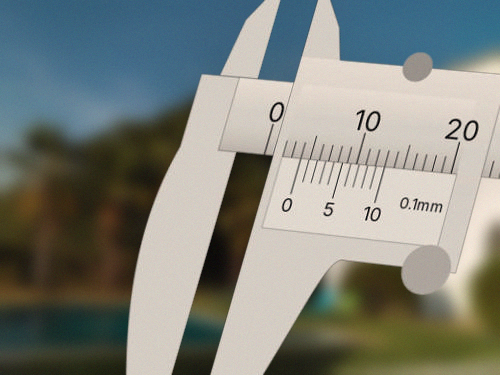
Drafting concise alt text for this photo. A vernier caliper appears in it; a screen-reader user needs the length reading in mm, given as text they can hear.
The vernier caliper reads 4.0 mm
